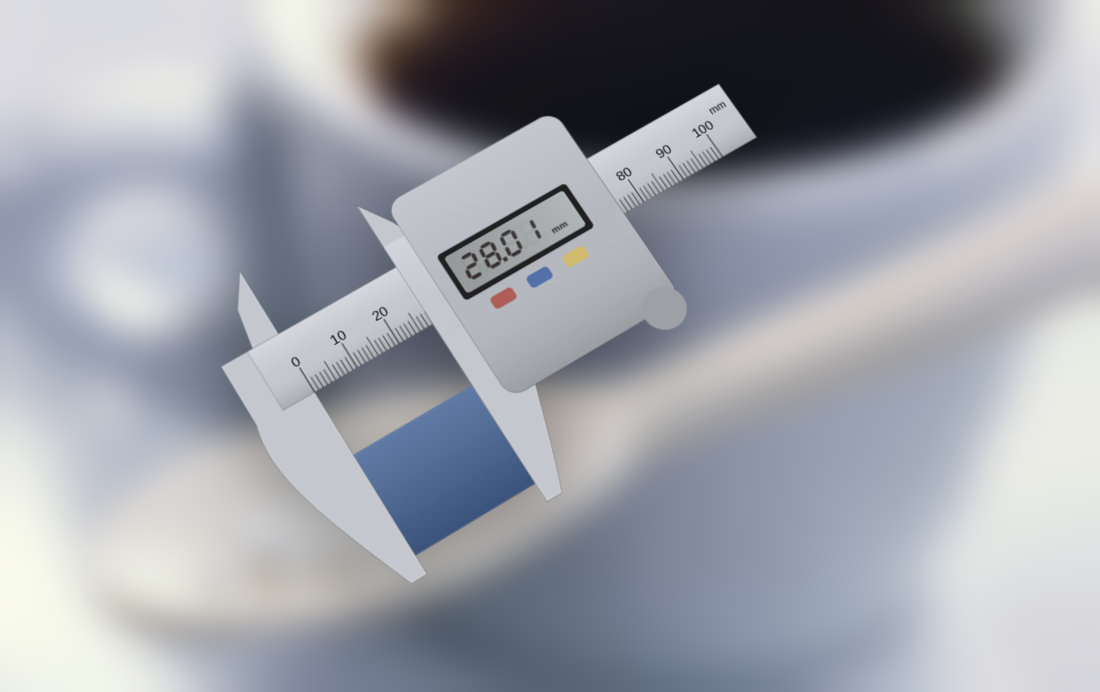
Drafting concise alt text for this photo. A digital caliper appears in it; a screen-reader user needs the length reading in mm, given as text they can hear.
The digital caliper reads 28.01 mm
